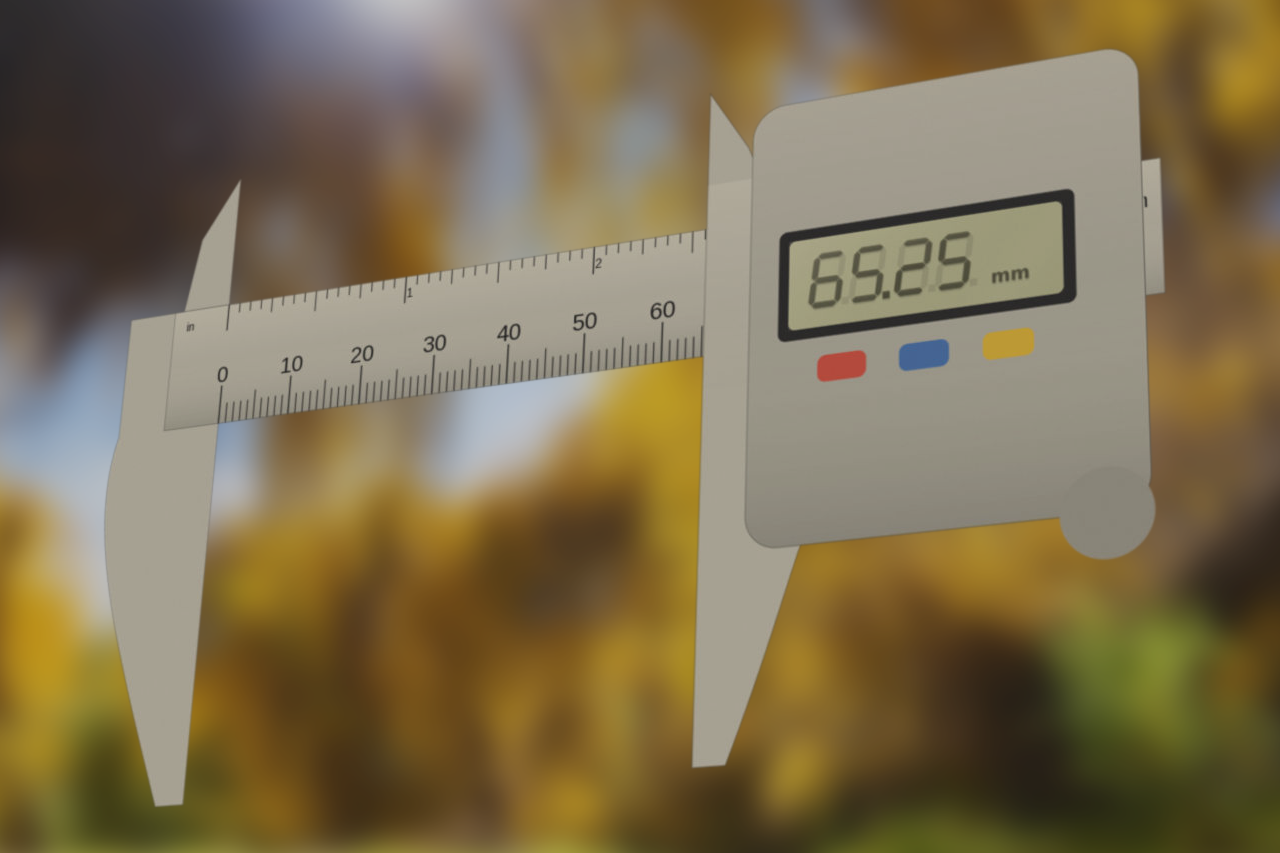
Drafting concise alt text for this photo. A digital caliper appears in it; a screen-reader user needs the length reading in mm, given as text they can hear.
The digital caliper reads 65.25 mm
